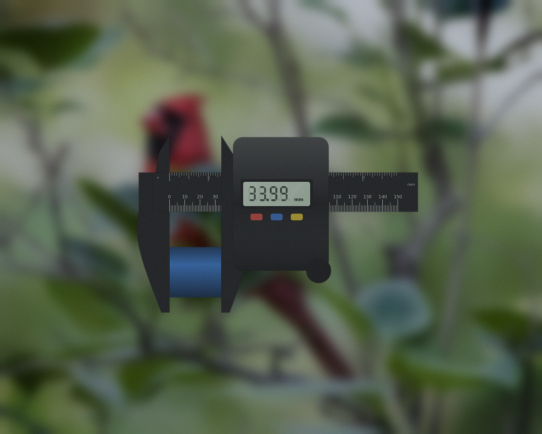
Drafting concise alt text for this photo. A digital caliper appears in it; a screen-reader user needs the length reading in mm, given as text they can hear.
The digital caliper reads 33.99 mm
